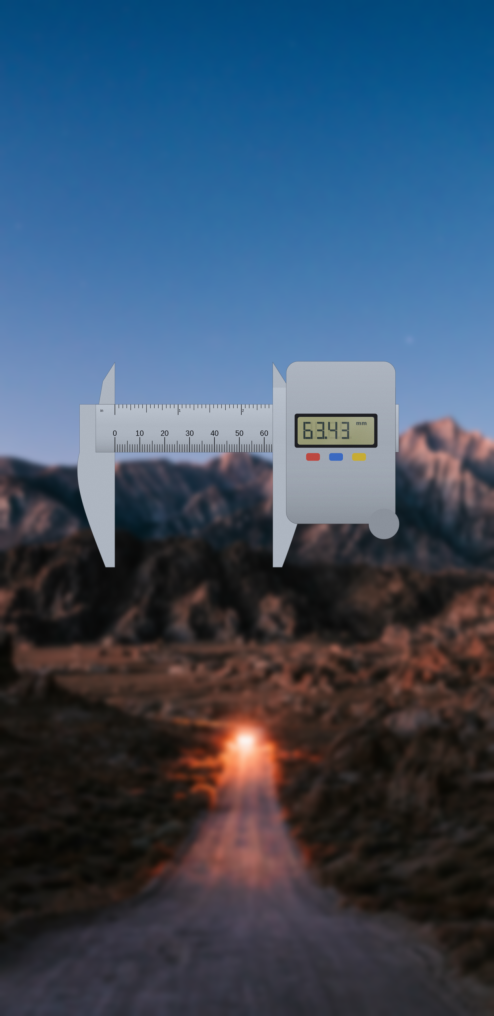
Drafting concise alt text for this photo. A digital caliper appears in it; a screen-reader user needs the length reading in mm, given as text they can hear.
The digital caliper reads 63.43 mm
